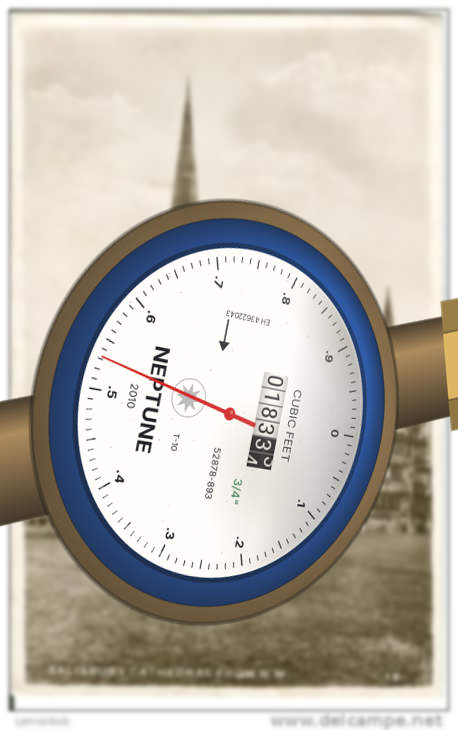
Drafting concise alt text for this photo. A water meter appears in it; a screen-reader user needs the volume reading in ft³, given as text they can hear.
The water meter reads 18333.53 ft³
